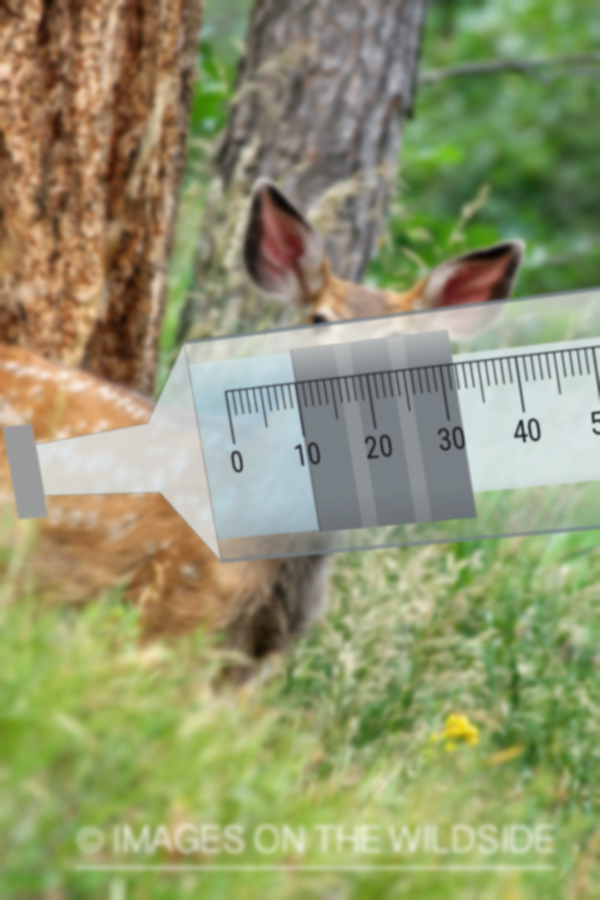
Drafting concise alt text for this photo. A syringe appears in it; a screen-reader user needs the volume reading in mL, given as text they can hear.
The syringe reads 10 mL
